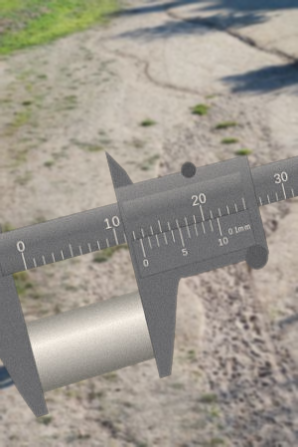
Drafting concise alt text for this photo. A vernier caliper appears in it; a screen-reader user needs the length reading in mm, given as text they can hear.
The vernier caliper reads 12.6 mm
